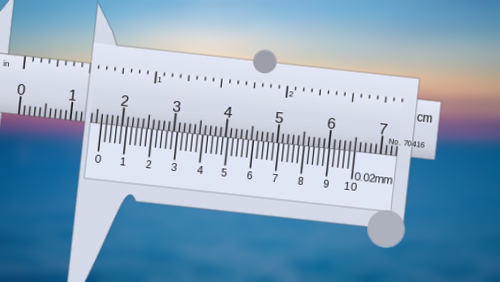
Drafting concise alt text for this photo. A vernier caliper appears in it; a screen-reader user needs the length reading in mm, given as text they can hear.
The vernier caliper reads 16.0 mm
